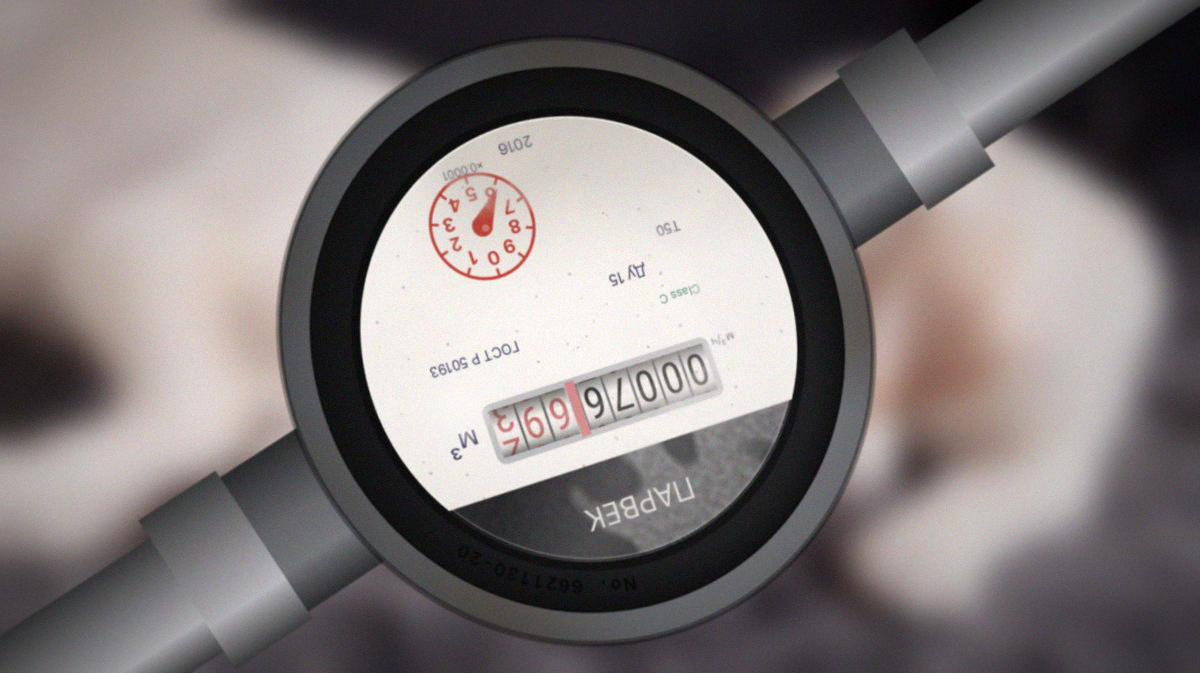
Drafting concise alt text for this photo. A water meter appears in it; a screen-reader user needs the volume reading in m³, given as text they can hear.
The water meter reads 76.6926 m³
